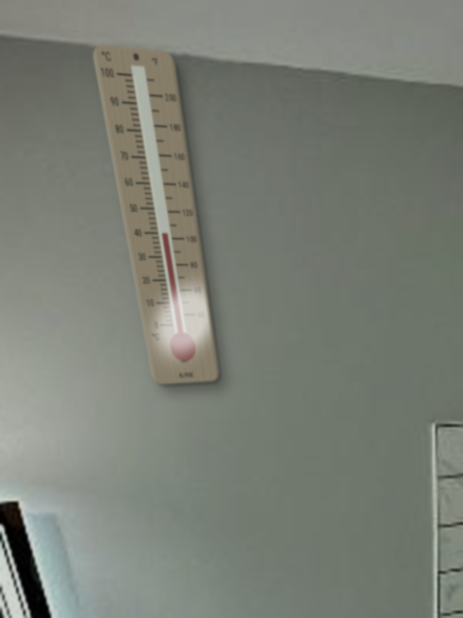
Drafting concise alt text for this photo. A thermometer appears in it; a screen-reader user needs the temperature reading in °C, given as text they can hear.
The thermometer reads 40 °C
